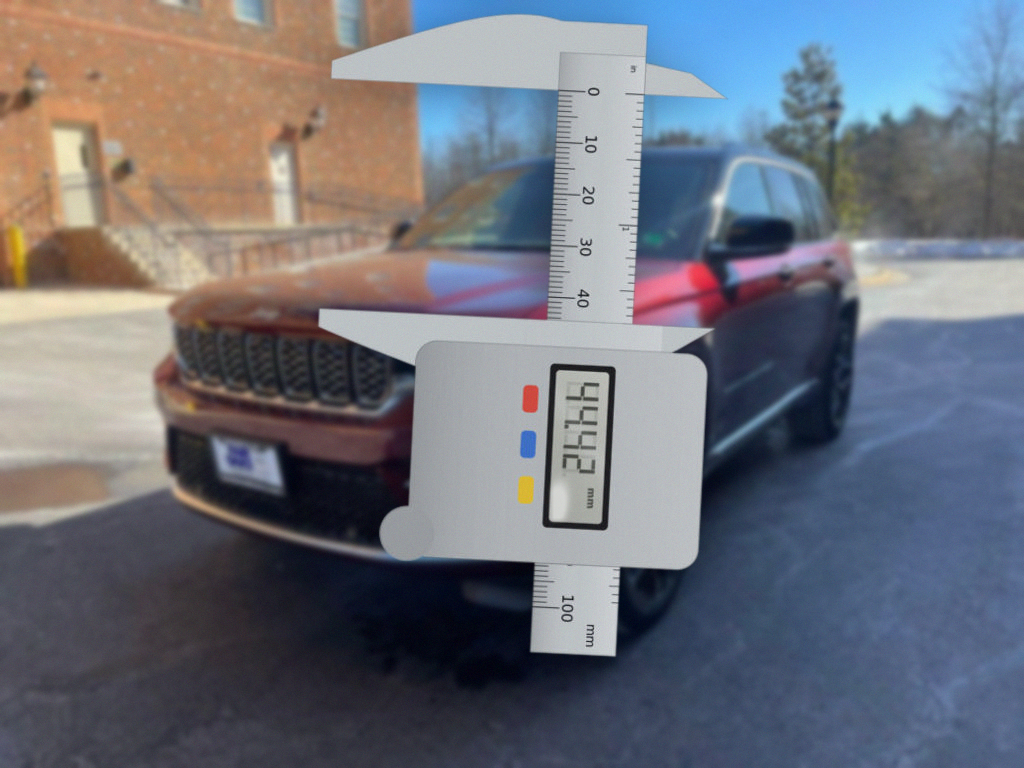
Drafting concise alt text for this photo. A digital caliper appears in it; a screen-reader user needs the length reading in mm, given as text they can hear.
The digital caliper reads 44.42 mm
